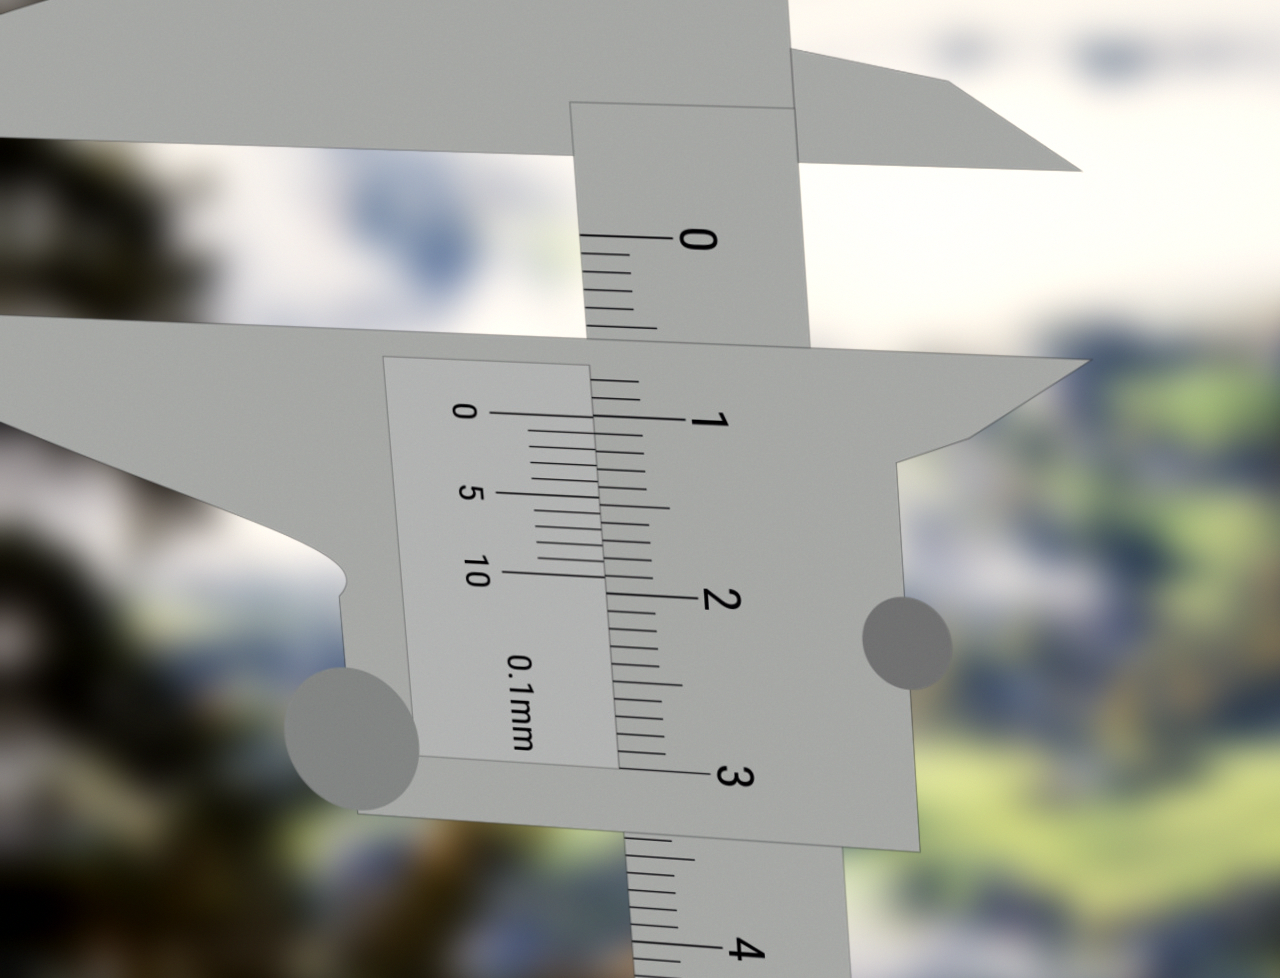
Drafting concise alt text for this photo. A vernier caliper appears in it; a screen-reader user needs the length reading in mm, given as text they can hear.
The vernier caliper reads 10.1 mm
